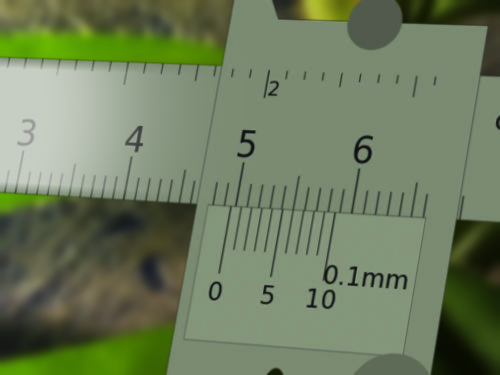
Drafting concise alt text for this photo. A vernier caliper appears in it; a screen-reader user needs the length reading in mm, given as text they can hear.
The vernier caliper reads 49.6 mm
